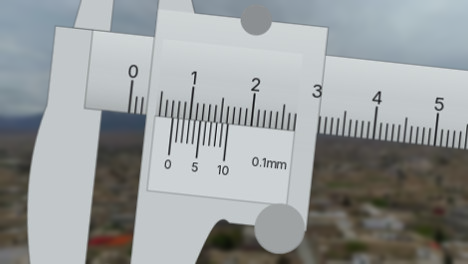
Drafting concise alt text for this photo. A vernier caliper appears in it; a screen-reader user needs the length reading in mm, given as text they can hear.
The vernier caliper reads 7.2 mm
